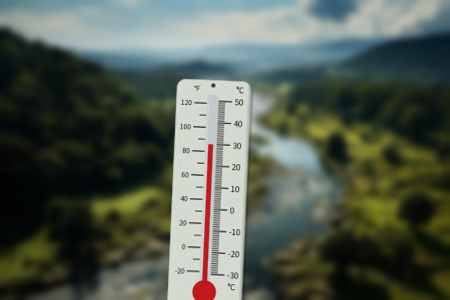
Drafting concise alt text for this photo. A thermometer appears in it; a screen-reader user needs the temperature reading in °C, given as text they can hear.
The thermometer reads 30 °C
